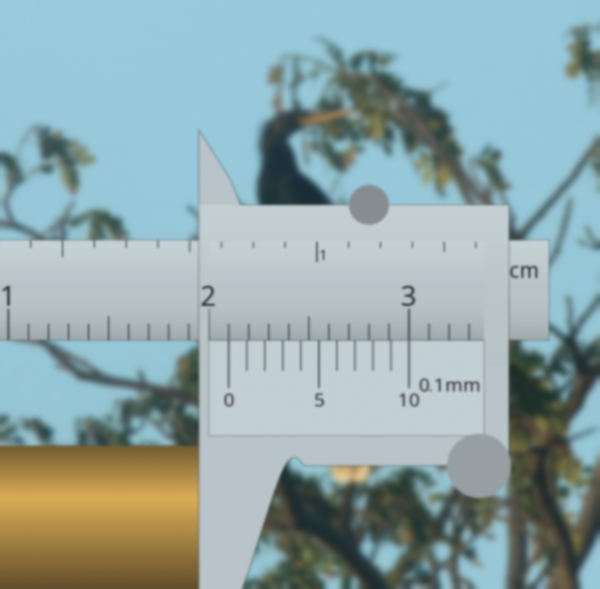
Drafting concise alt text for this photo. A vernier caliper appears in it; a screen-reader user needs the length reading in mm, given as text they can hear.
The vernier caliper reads 21.0 mm
